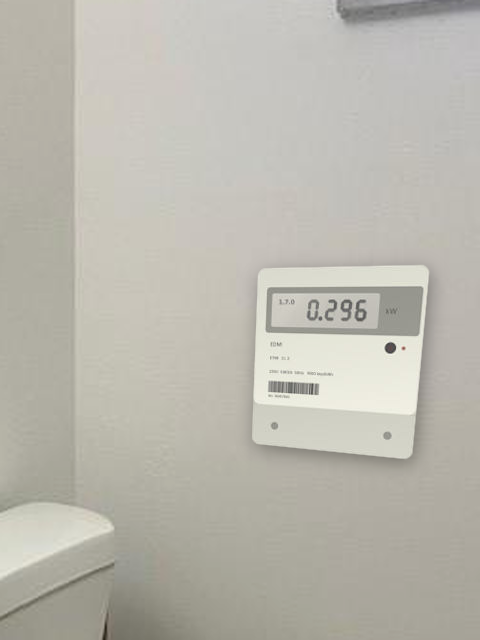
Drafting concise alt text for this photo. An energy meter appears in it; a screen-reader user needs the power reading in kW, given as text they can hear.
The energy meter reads 0.296 kW
